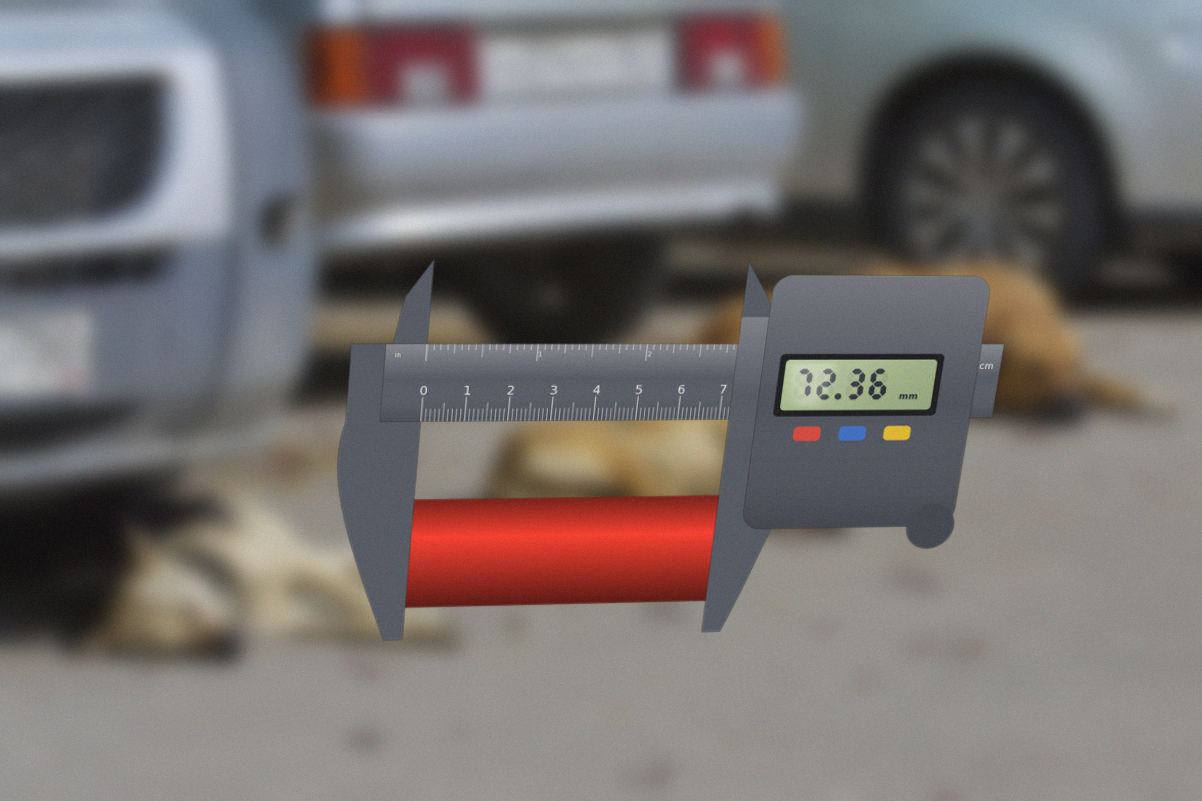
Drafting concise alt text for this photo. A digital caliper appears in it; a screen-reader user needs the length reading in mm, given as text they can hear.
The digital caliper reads 72.36 mm
